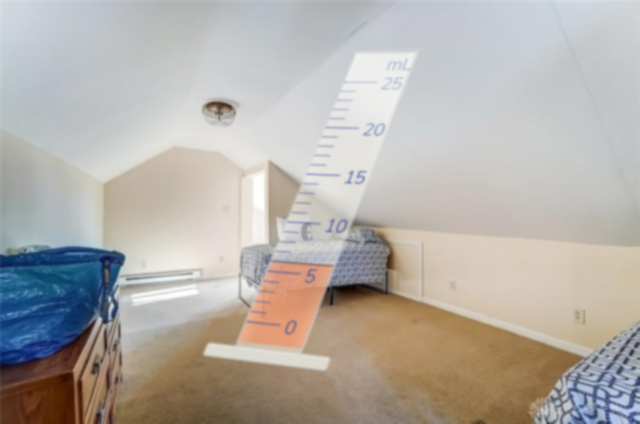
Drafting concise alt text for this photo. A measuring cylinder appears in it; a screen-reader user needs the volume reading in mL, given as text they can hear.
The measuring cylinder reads 6 mL
